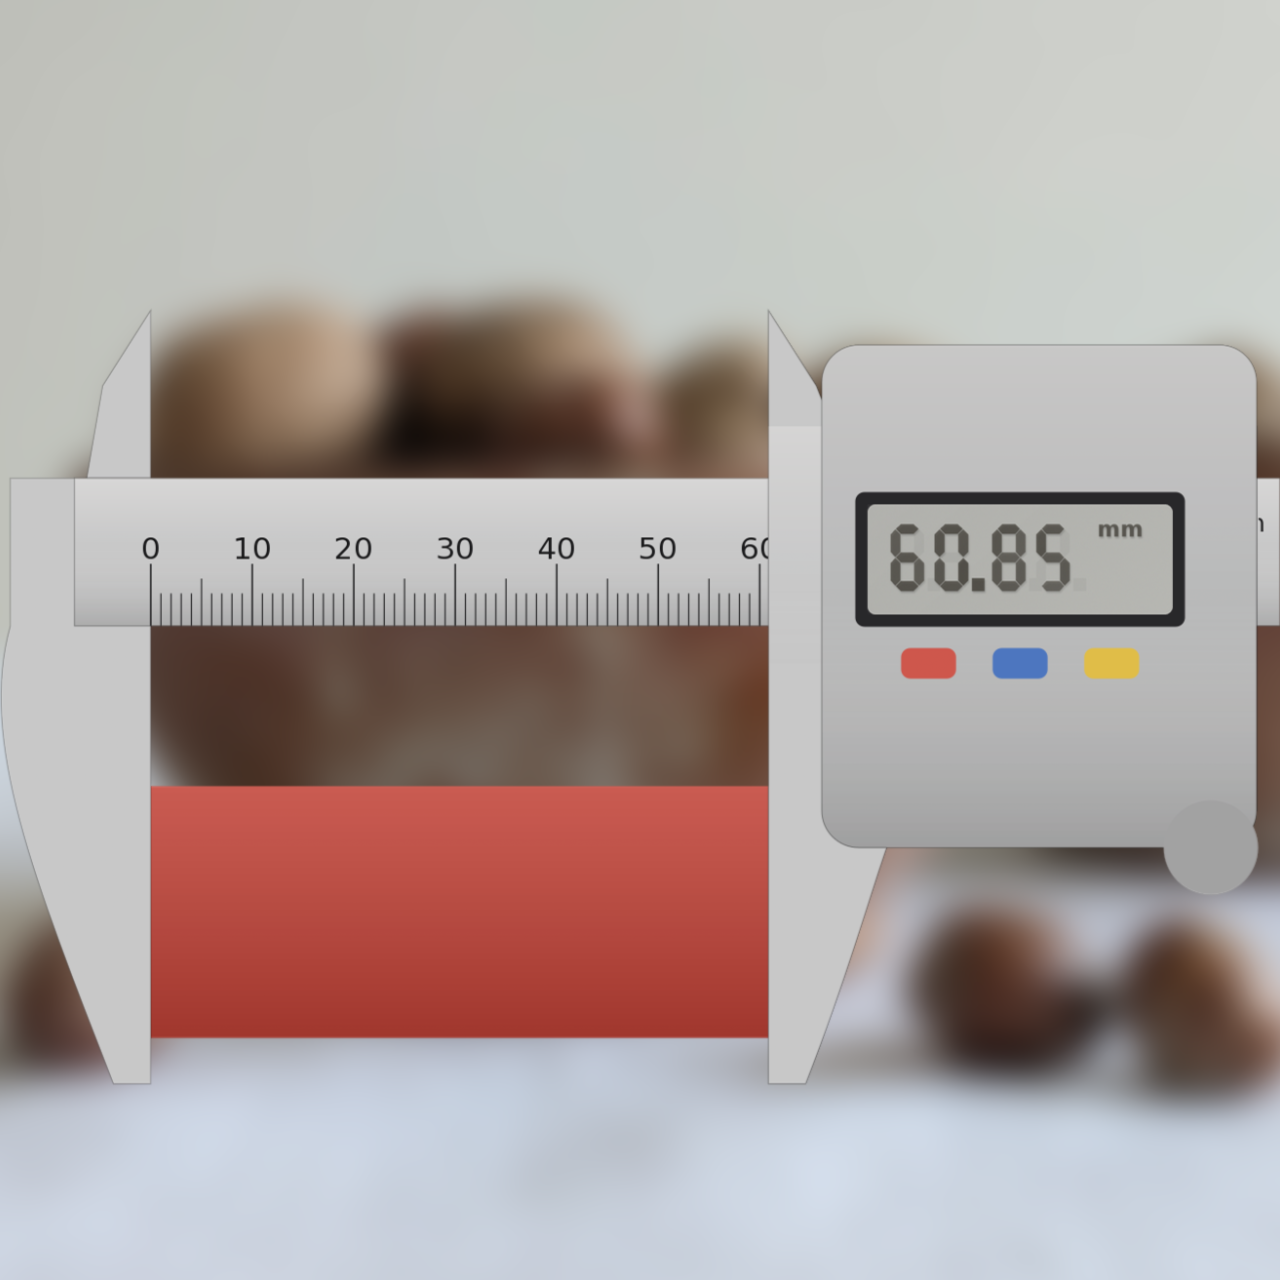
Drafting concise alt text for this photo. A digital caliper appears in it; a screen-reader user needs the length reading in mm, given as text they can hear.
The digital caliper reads 60.85 mm
